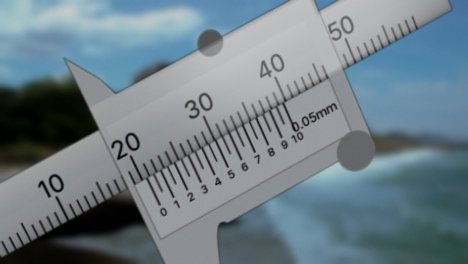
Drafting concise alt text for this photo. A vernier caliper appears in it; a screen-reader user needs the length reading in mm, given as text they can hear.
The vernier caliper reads 20.6 mm
